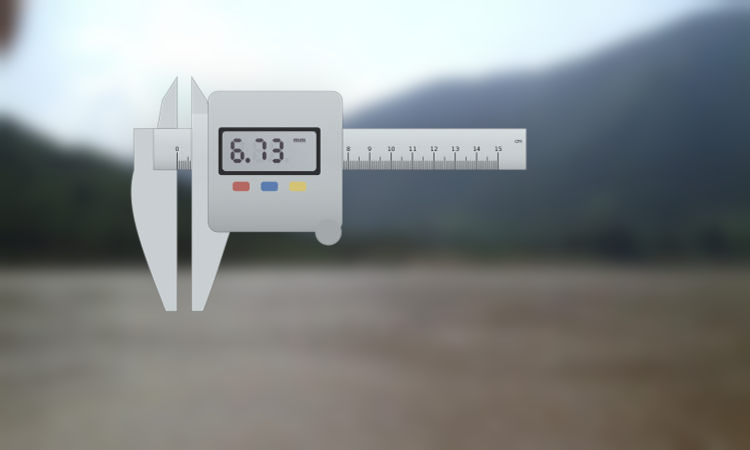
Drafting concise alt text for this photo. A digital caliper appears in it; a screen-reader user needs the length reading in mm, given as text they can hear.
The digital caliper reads 6.73 mm
